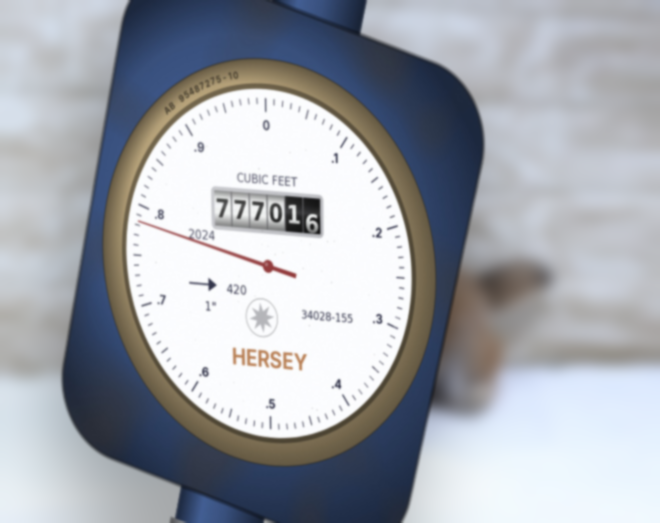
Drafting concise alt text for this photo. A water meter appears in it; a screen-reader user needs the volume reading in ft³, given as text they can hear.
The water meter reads 777015.78 ft³
